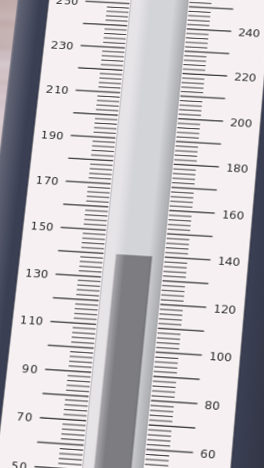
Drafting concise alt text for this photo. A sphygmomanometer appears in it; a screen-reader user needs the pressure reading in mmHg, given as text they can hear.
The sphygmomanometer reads 140 mmHg
